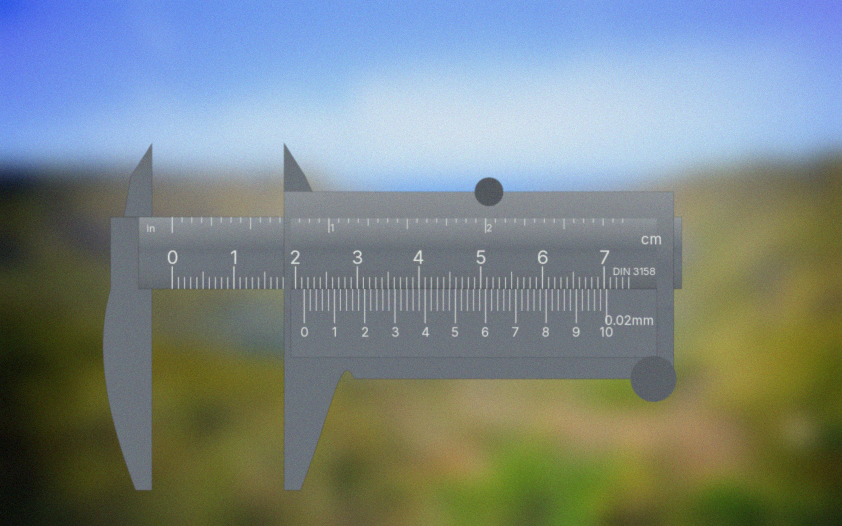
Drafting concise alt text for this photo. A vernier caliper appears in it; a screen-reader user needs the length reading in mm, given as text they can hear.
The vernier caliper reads 21.4 mm
